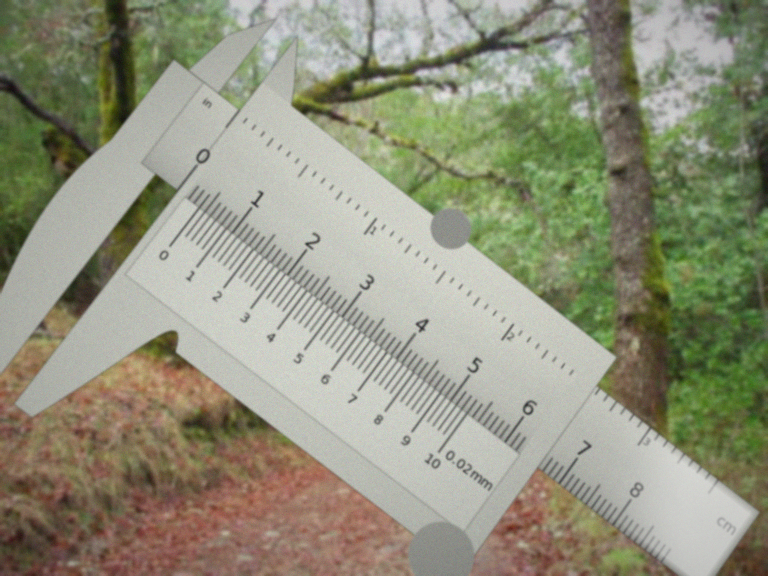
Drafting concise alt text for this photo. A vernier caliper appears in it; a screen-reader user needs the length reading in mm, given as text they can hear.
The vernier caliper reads 4.0 mm
